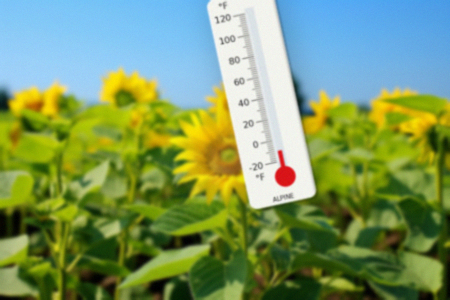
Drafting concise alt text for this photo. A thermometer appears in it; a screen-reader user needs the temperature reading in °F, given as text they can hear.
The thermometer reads -10 °F
